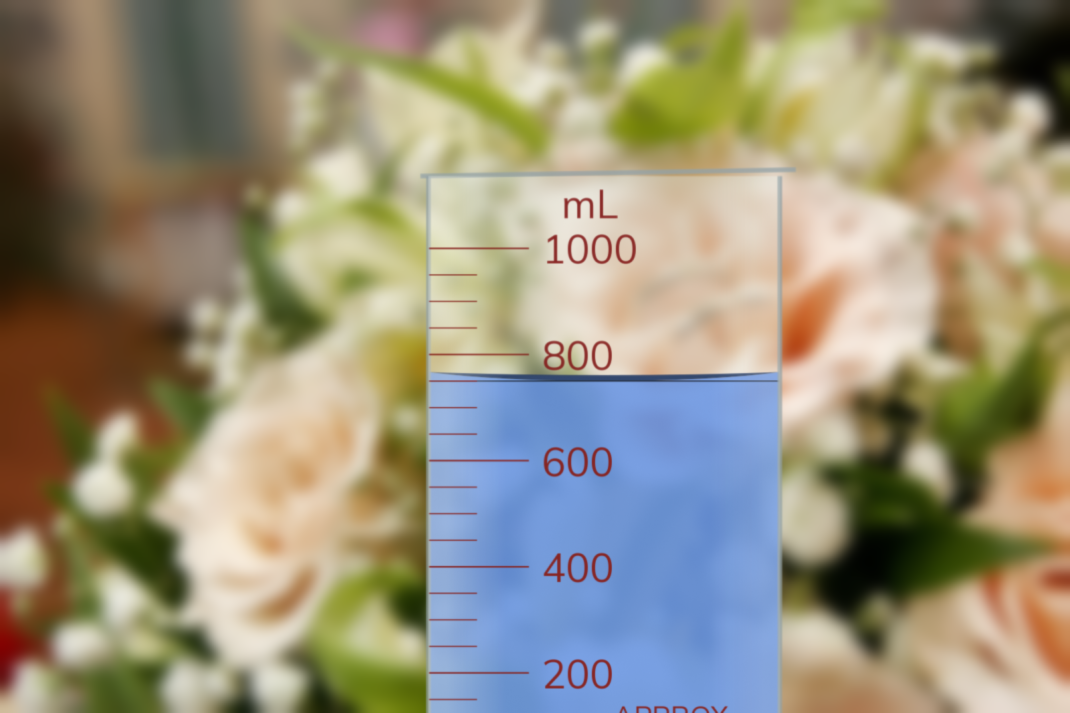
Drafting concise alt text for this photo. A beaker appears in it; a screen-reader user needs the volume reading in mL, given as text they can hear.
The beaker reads 750 mL
